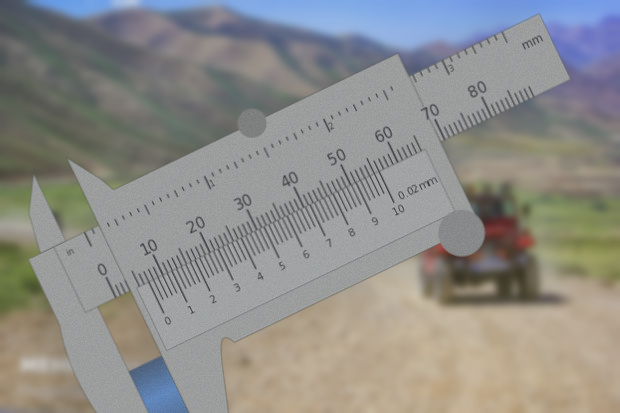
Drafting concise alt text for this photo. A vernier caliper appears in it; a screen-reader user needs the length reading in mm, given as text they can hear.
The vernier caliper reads 7.0 mm
